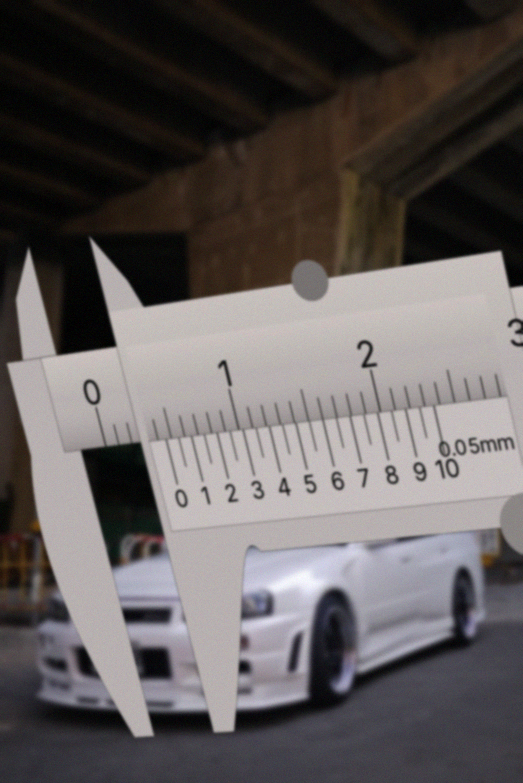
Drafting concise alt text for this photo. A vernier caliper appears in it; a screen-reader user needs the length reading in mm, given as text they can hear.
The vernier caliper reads 4.6 mm
